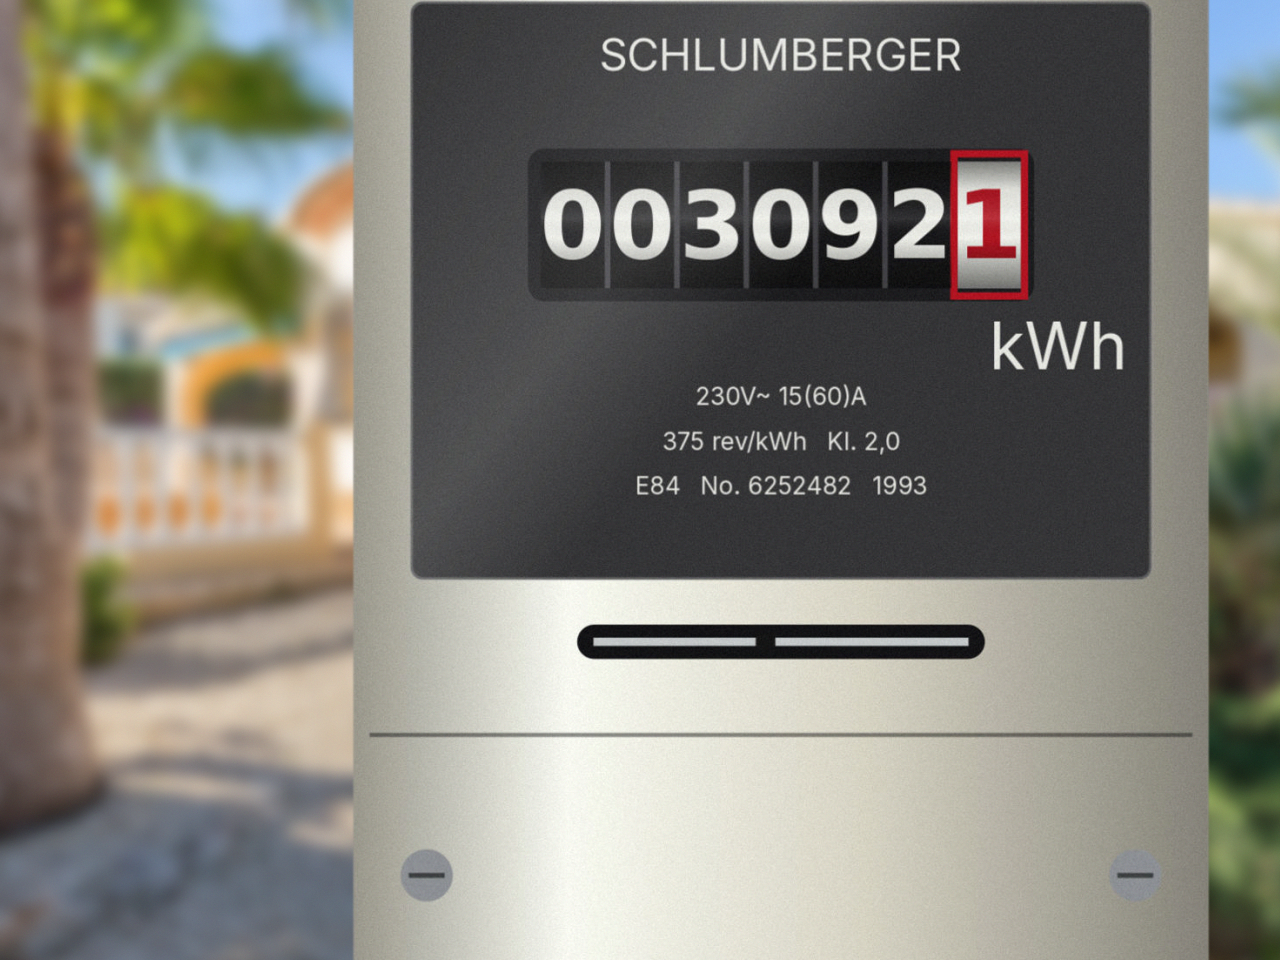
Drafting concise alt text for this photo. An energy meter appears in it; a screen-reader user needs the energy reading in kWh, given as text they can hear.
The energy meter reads 3092.1 kWh
